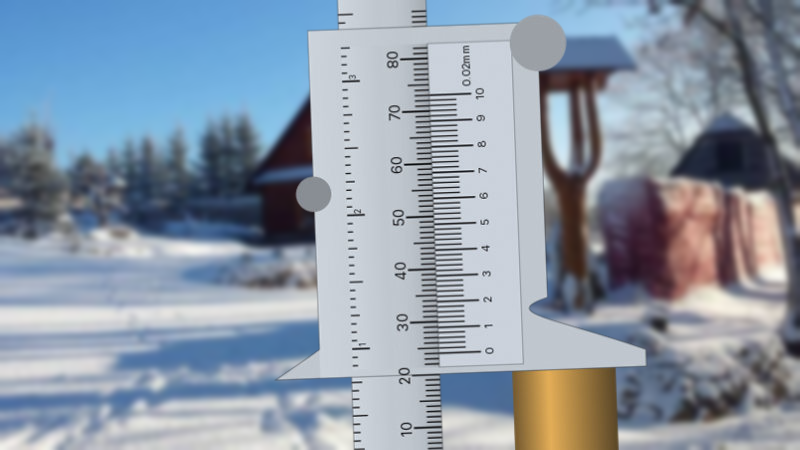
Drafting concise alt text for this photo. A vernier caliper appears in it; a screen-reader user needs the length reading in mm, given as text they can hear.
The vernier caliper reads 24.0 mm
